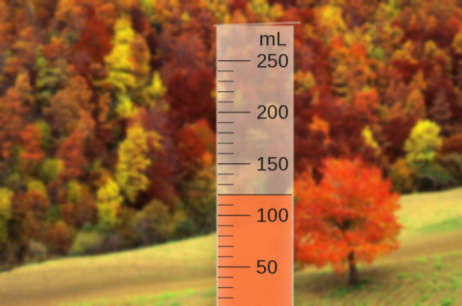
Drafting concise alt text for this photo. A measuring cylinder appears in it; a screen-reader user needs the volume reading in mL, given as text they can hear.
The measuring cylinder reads 120 mL
